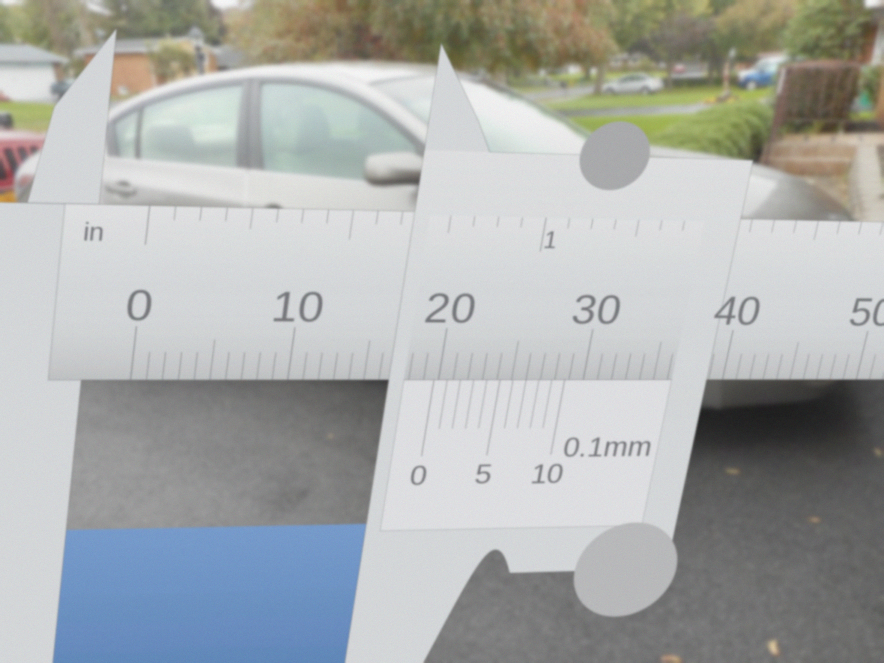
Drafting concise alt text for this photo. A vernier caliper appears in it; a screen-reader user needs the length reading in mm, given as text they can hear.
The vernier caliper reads 19.7 mm
